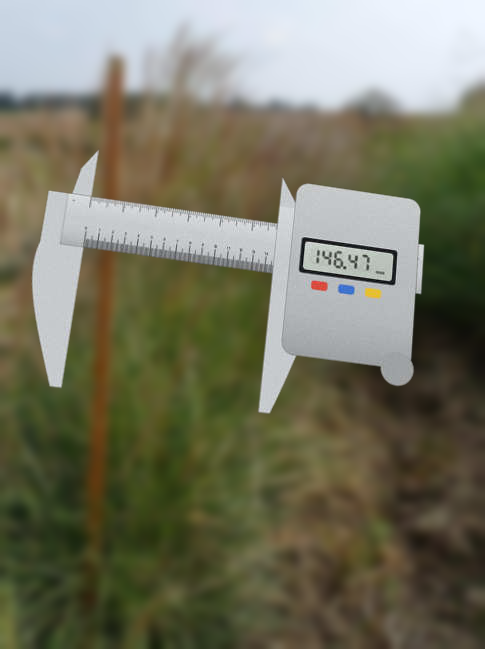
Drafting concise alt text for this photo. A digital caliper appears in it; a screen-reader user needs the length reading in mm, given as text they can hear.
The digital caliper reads 146.47 mm
